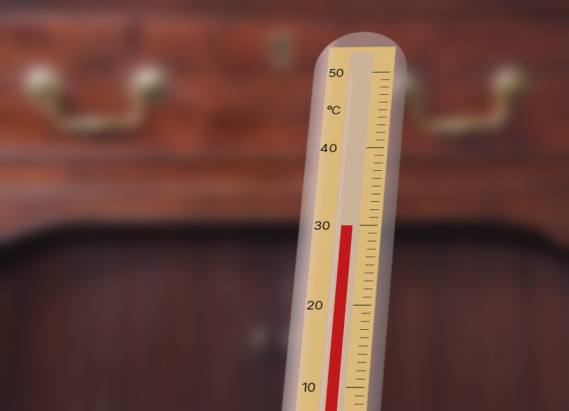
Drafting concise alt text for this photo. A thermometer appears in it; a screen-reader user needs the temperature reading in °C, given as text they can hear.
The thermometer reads 30 °C
